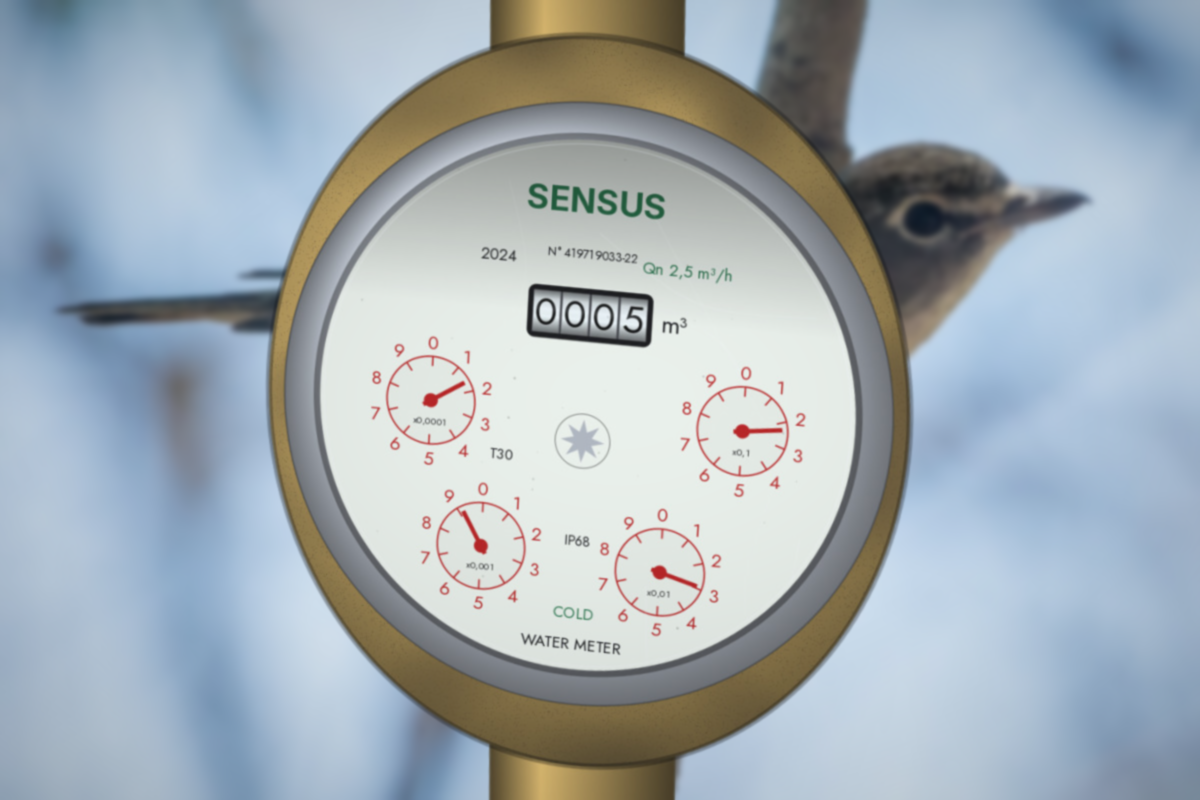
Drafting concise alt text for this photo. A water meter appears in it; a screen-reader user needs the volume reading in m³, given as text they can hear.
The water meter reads 5.2291 m³
